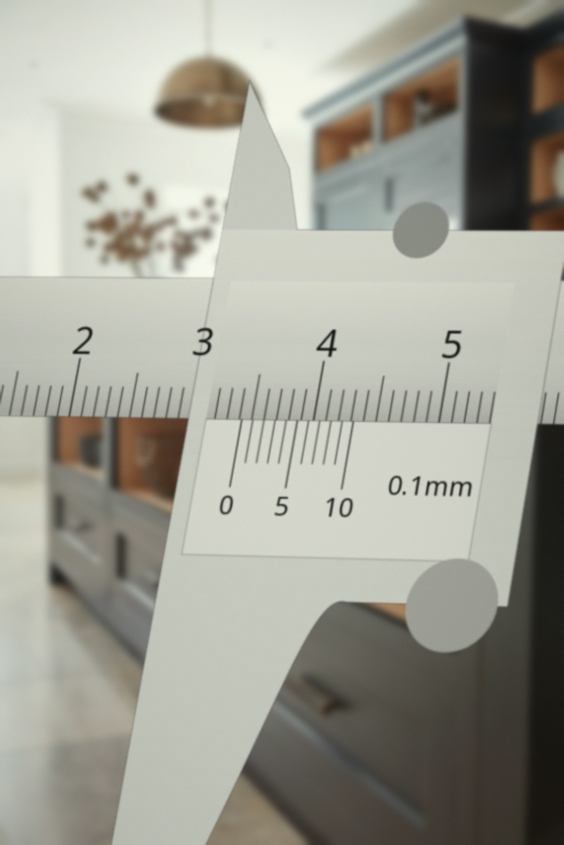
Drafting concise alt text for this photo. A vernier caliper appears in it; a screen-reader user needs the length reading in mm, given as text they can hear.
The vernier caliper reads 34.2 mm
